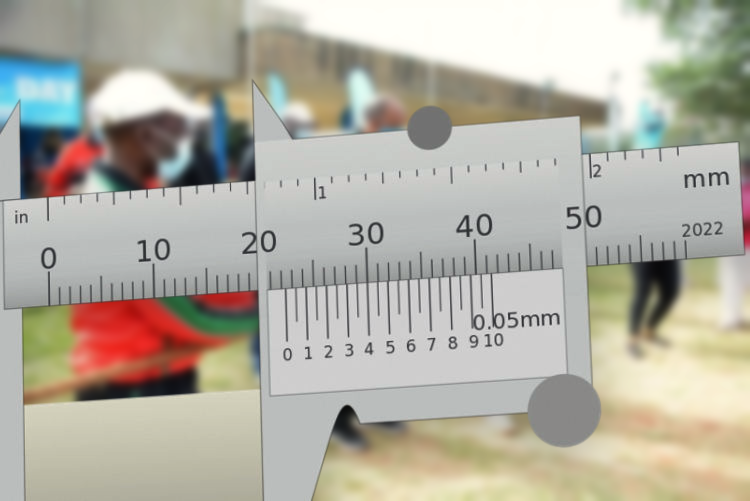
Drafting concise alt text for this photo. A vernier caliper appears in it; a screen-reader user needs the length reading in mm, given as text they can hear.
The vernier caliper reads 22.4 mm
